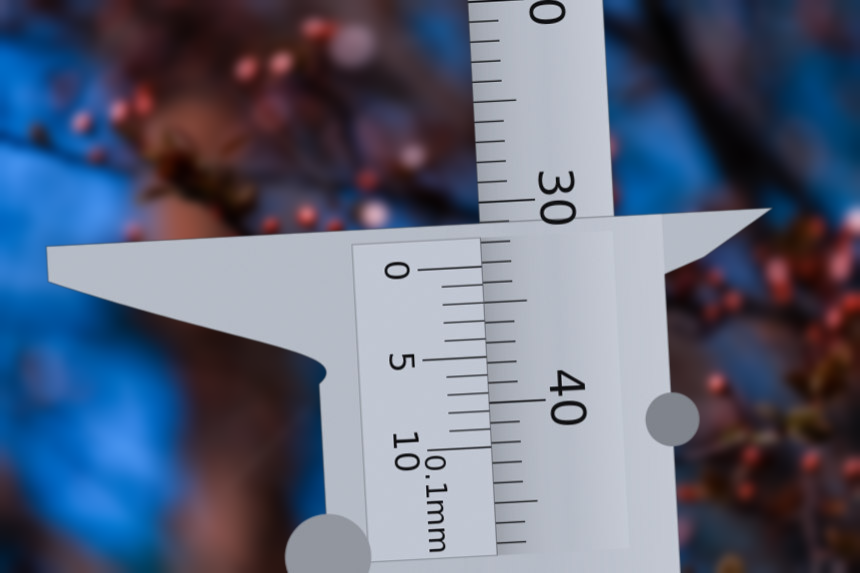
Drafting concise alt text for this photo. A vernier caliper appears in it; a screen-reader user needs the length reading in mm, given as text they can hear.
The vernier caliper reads 33.2 mm
